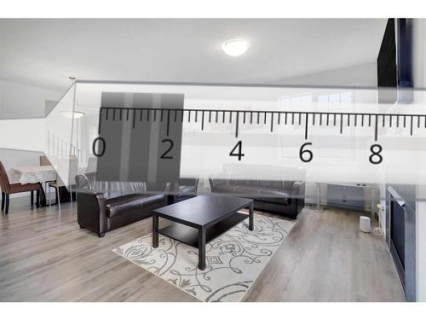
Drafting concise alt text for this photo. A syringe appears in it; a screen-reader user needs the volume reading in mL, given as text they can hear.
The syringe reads 0 mL
